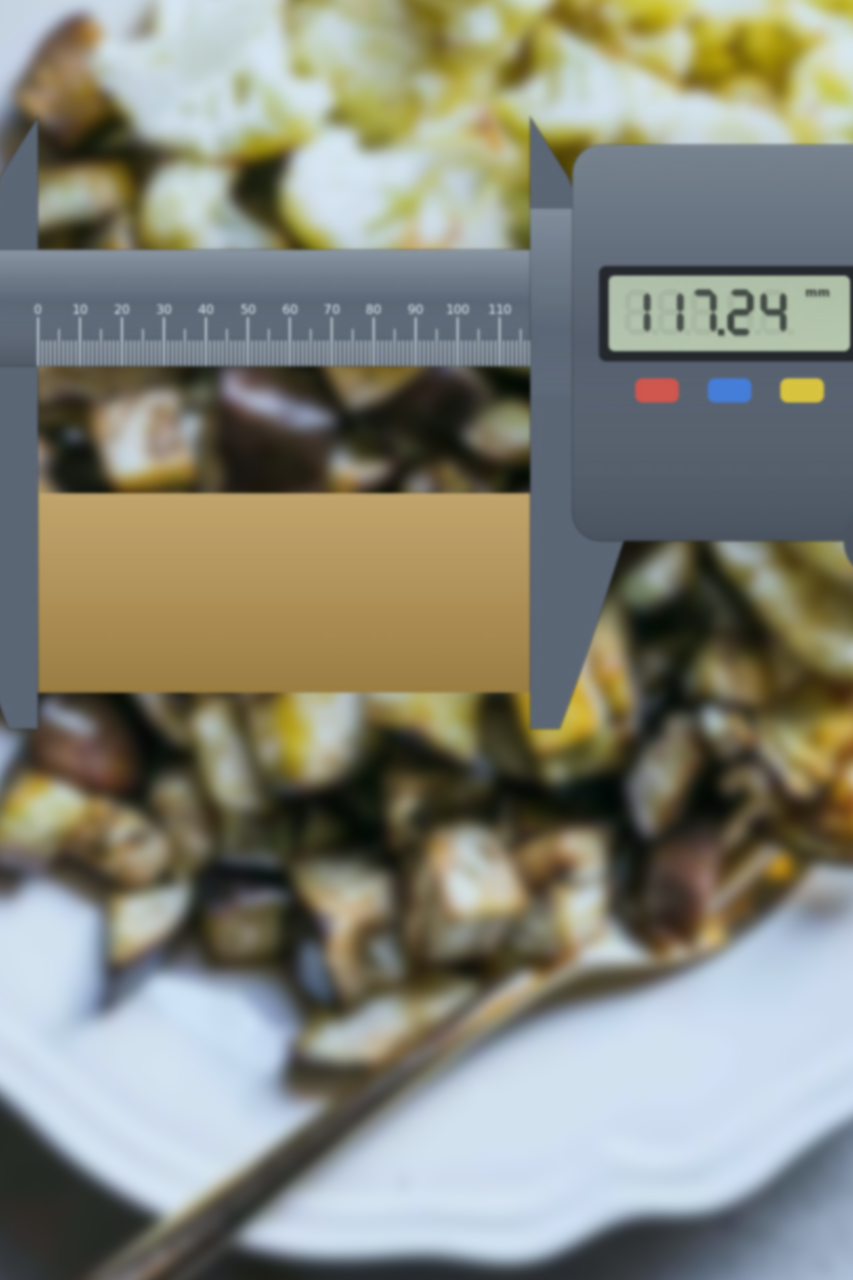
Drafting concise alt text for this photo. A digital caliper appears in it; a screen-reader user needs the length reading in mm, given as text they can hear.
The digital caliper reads 117.24 mm
